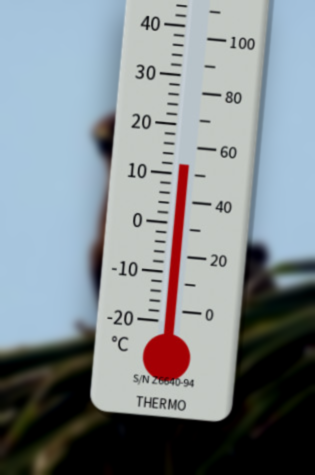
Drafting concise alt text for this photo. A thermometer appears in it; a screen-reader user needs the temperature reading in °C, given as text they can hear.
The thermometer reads 12 °C
